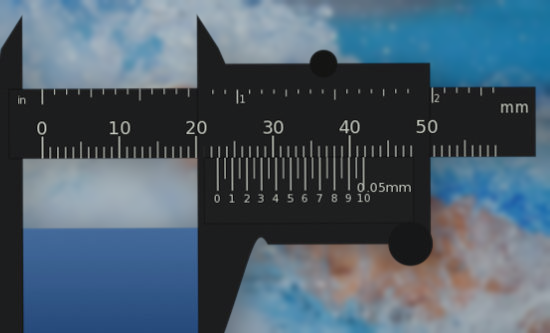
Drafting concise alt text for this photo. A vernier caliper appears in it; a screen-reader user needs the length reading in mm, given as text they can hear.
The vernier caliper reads 22.8 mm
